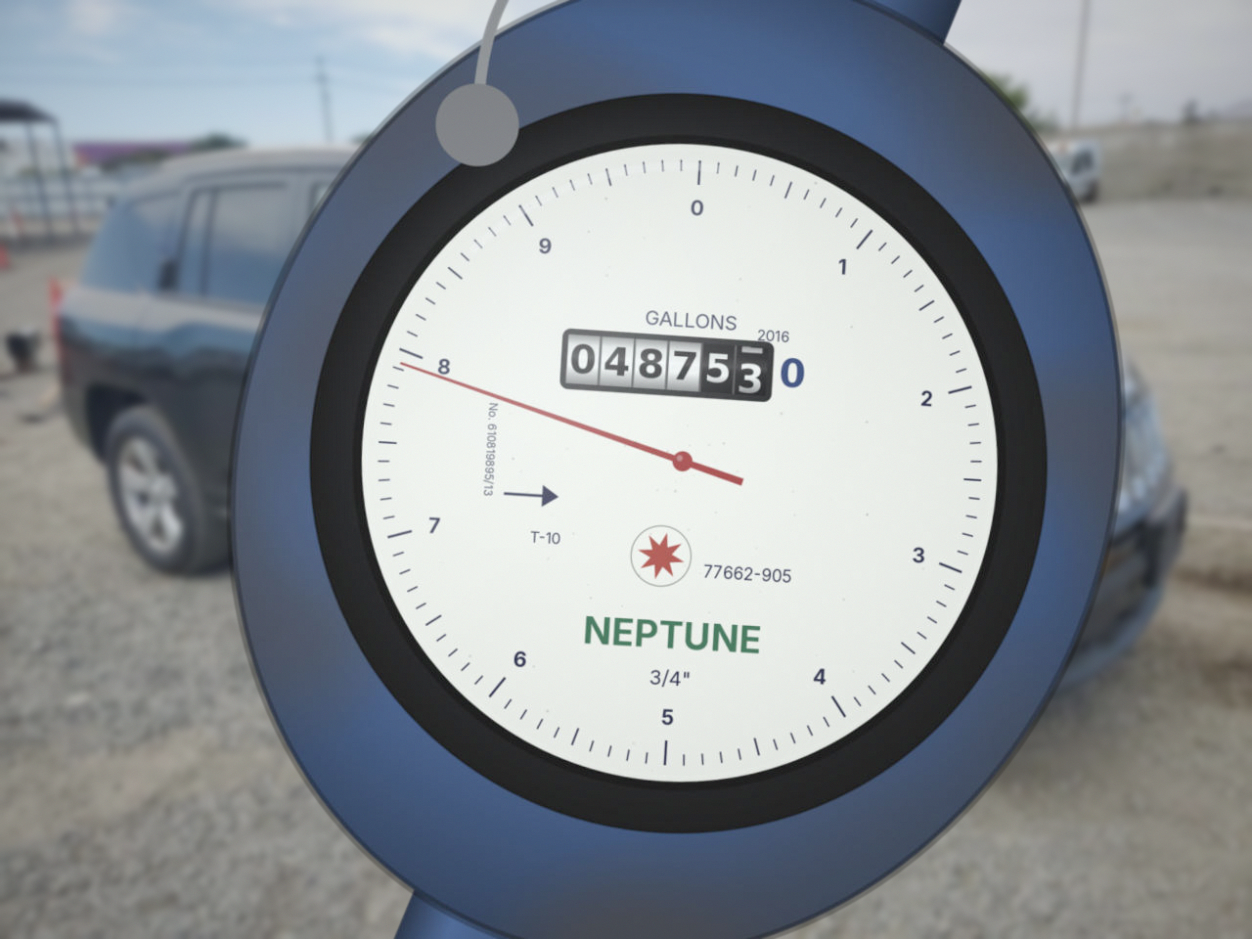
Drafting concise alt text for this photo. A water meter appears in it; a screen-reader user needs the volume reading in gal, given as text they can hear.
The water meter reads 487527.9 gal
